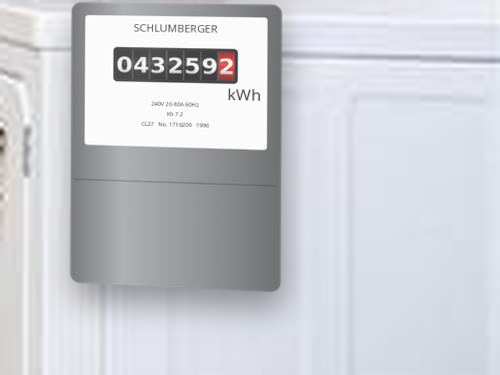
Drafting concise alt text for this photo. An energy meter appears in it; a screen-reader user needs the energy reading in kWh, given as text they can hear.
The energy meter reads 43259.2 kWh
